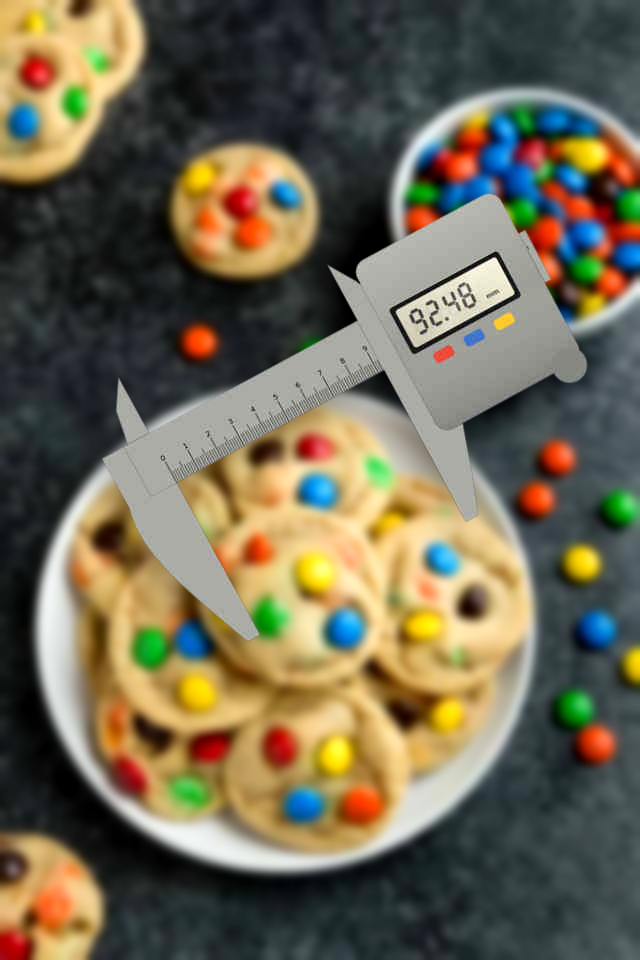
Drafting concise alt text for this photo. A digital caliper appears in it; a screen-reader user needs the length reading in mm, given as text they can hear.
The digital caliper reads 92.48 mm
